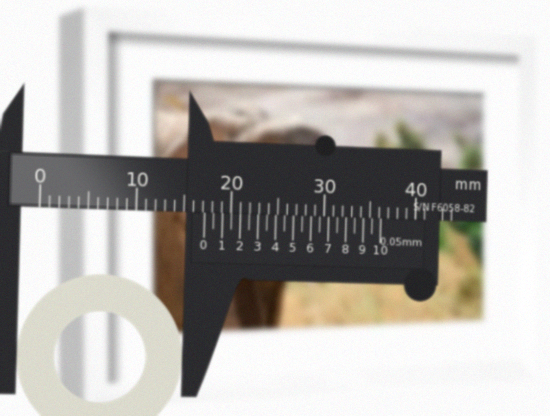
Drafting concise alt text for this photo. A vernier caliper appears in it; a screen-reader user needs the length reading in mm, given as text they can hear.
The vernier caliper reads 17.2 mm
